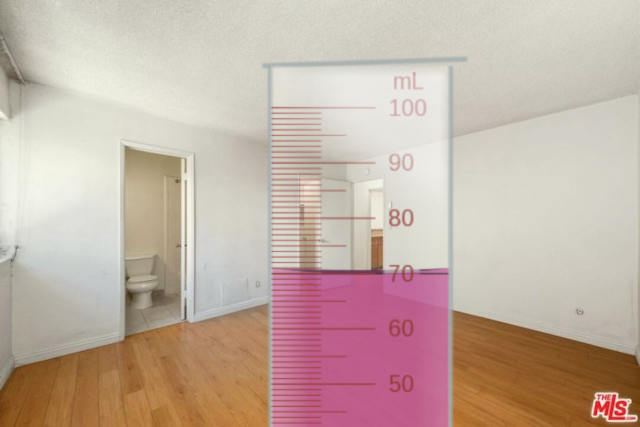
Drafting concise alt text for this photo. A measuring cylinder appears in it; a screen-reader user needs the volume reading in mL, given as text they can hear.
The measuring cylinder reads 70 mL
